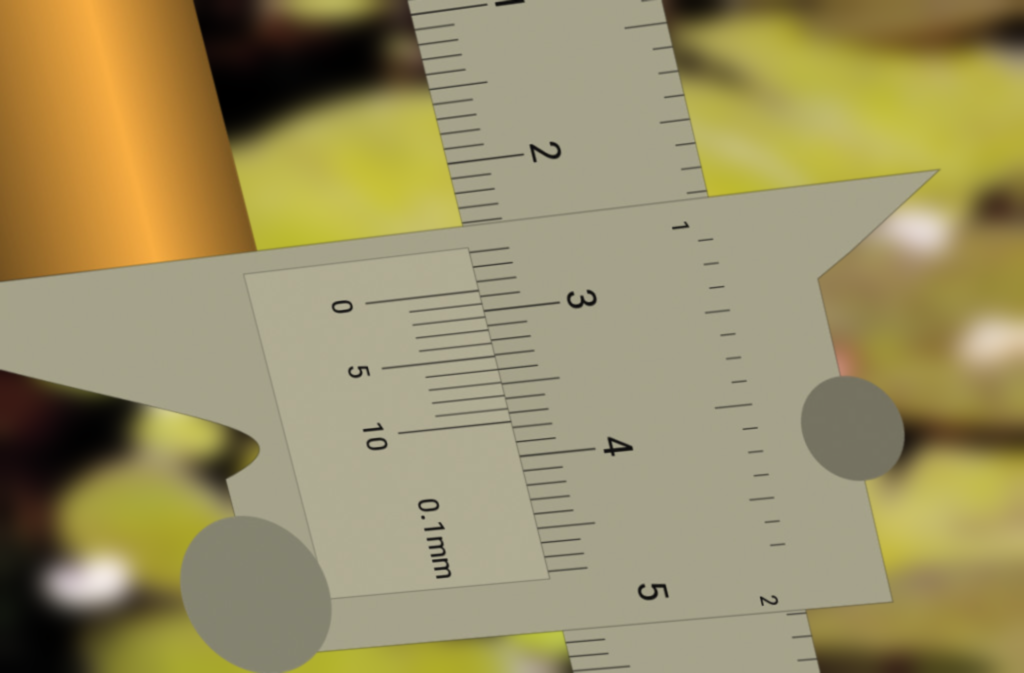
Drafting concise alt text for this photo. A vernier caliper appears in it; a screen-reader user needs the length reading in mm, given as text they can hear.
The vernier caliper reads 28.6 mm
